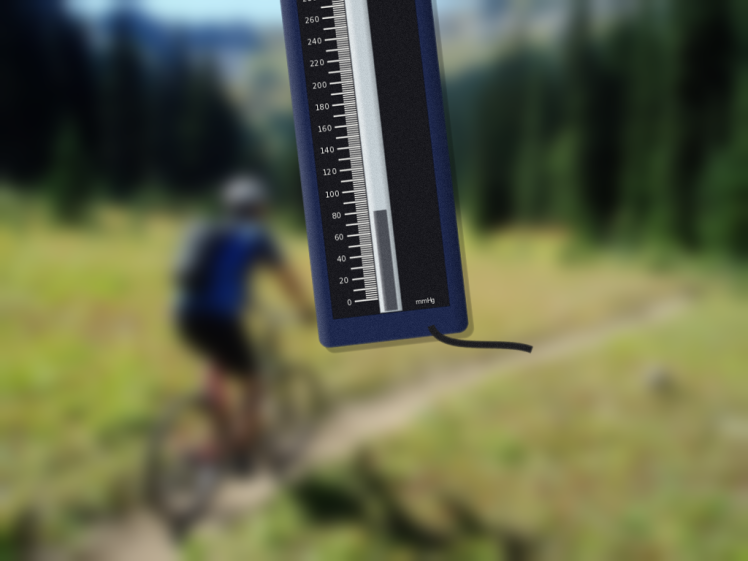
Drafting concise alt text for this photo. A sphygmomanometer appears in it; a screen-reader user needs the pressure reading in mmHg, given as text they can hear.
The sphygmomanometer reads 80 mmHg
